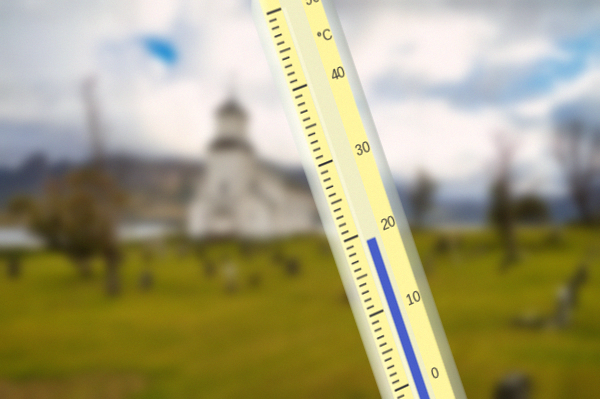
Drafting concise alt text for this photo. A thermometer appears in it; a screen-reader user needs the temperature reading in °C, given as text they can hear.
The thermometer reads 19 °C
